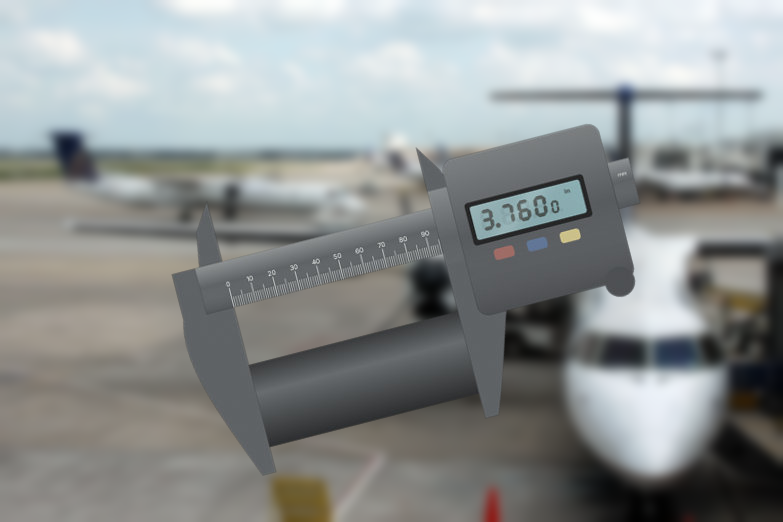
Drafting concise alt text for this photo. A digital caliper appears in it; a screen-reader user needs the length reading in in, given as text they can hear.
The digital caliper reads 3.7600 in
